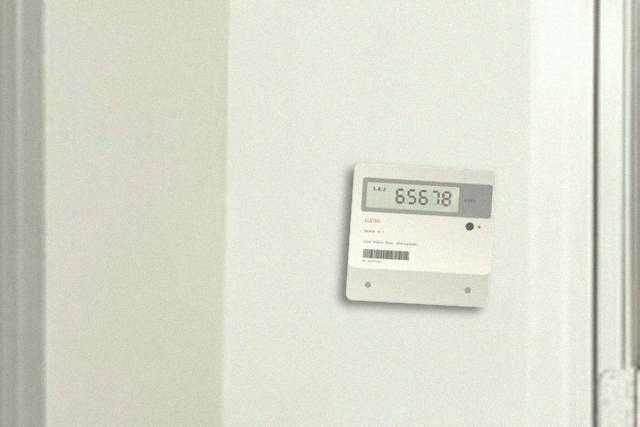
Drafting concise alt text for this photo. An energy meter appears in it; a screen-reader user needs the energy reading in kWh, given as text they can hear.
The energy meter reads 65678 kWh
